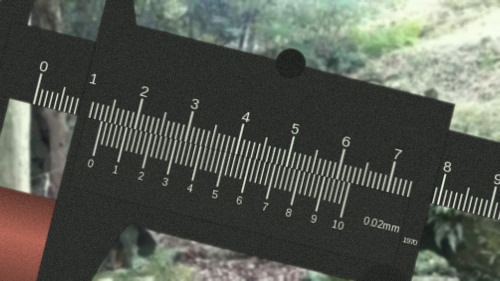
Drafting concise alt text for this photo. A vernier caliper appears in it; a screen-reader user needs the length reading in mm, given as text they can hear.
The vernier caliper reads 13.5 mm
